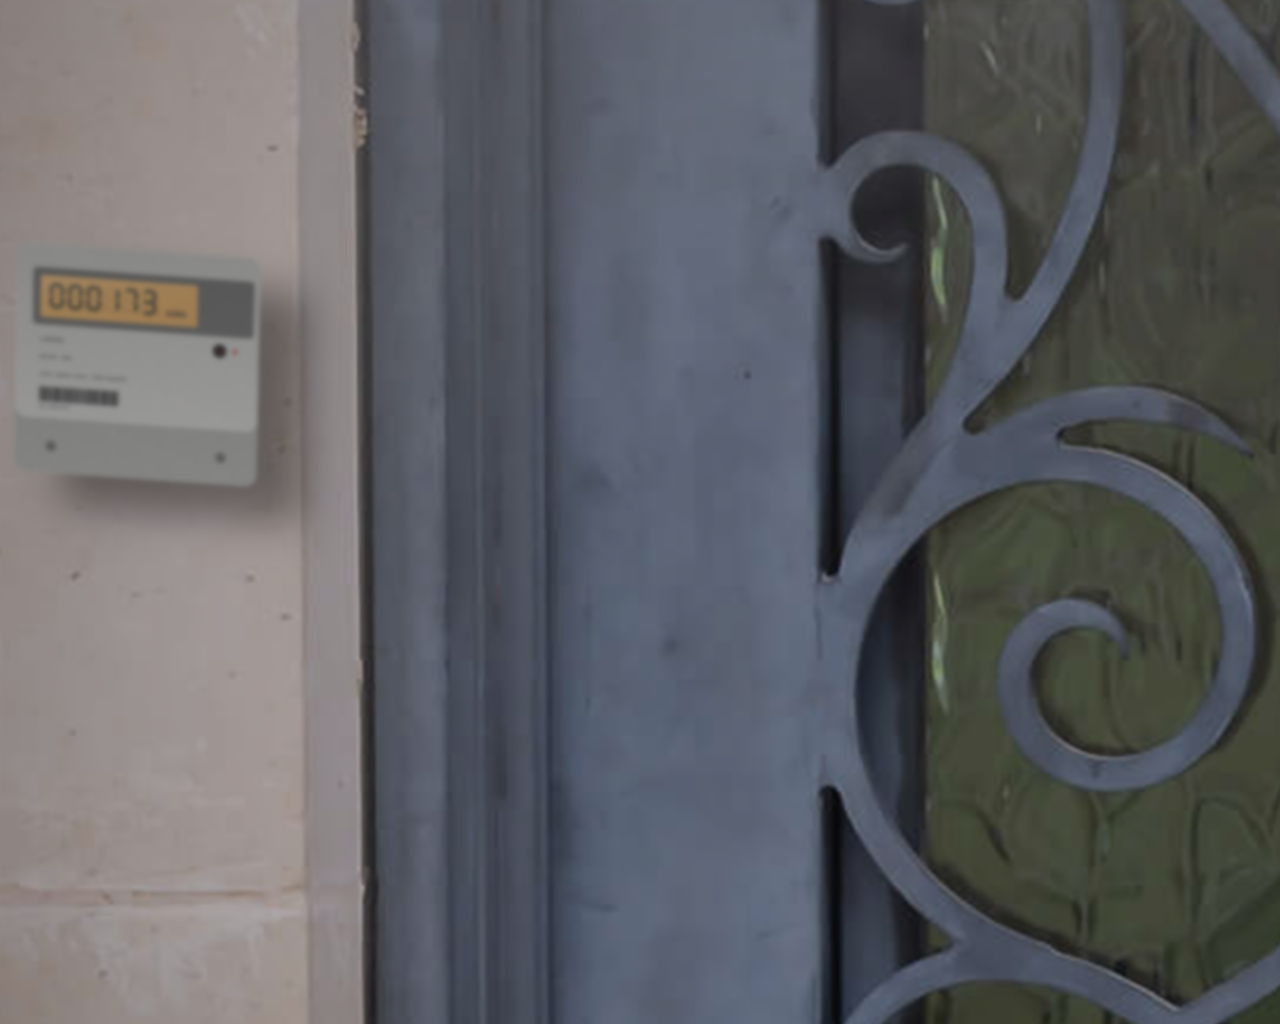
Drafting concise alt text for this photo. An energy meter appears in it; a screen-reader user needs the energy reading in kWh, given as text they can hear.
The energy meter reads 173 kWh
